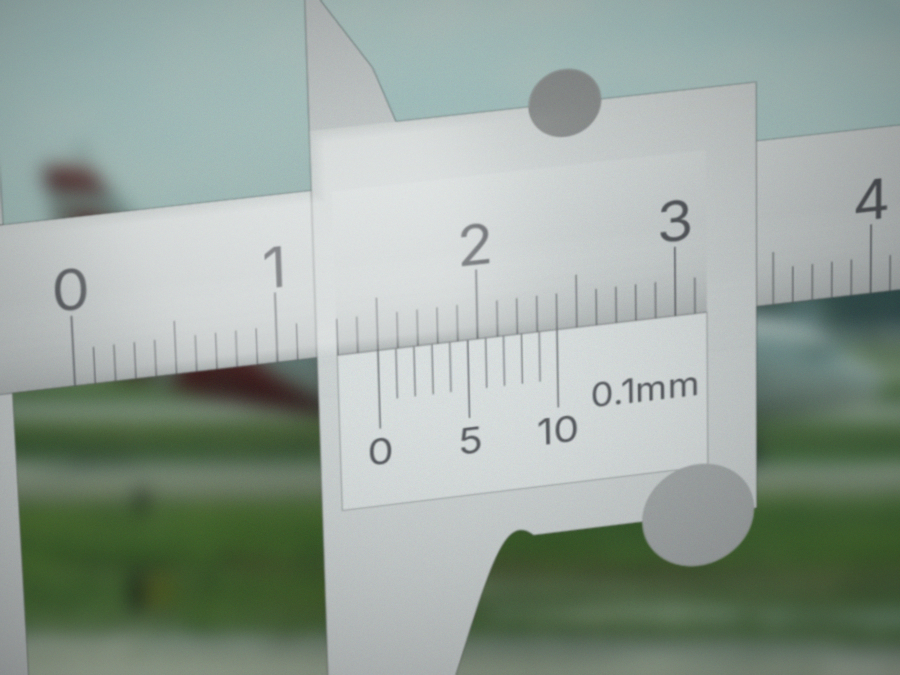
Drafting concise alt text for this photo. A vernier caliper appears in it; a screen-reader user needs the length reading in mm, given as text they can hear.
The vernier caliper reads 15.0 mm
